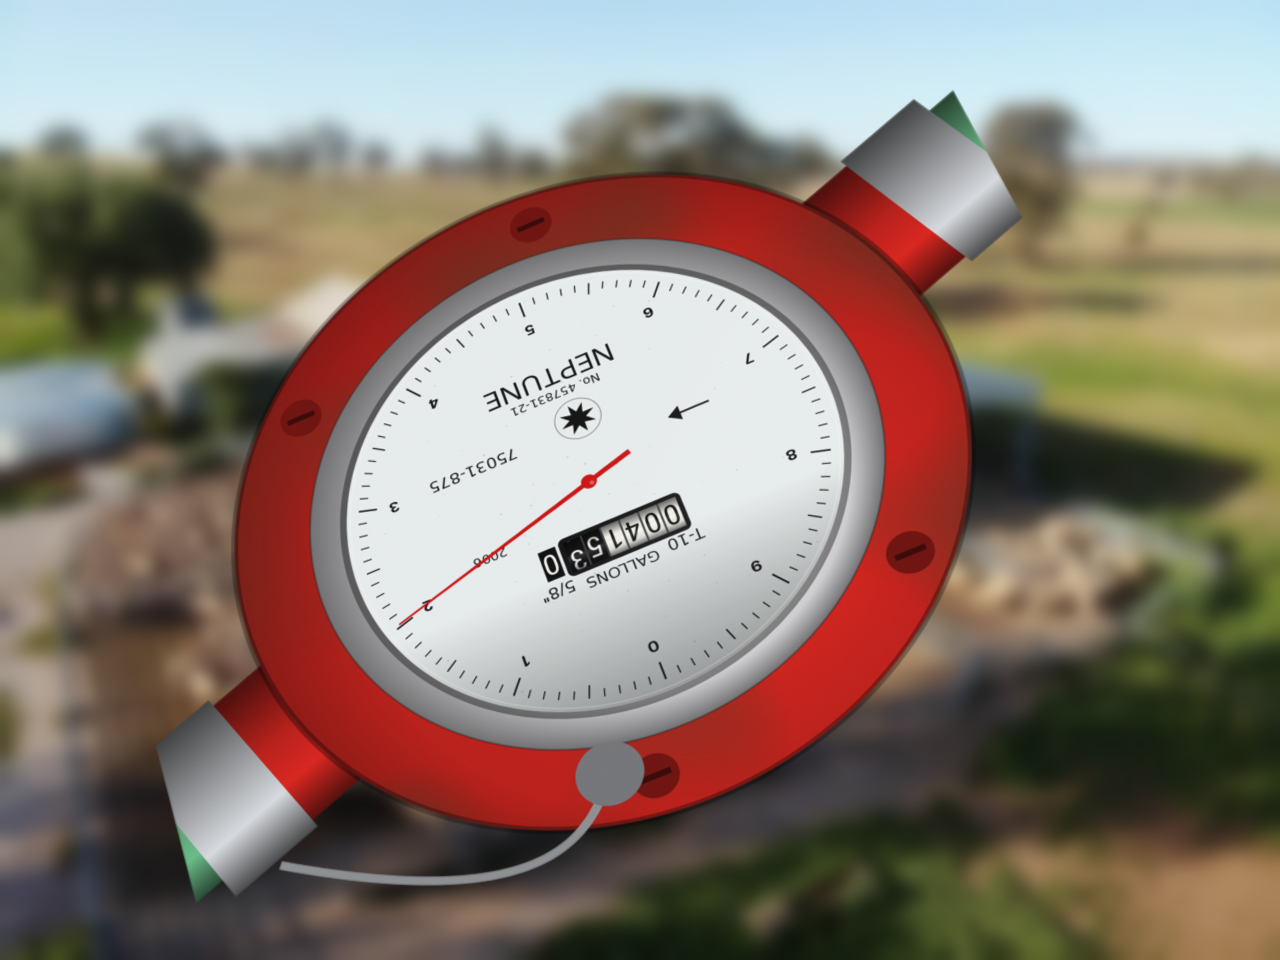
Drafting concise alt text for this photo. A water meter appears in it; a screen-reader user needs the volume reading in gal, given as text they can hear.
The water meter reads 41532.0 gal
